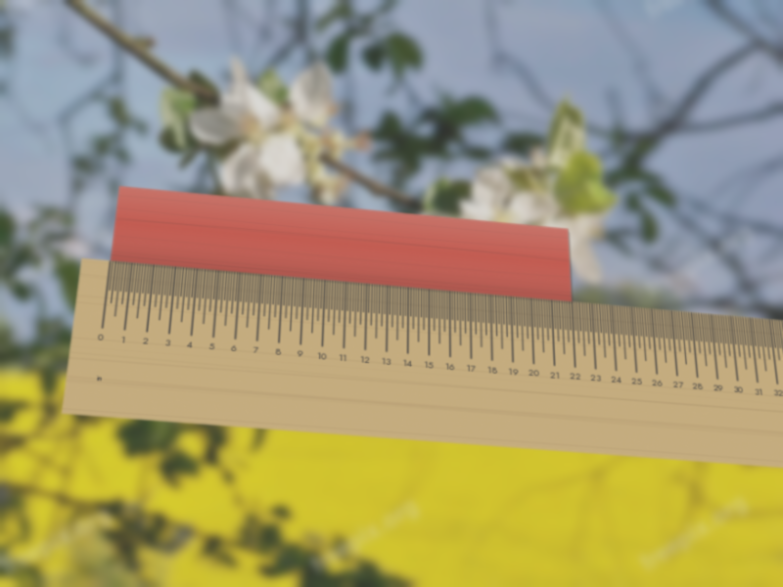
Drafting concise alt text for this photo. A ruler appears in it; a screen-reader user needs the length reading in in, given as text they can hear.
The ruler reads 22 in
